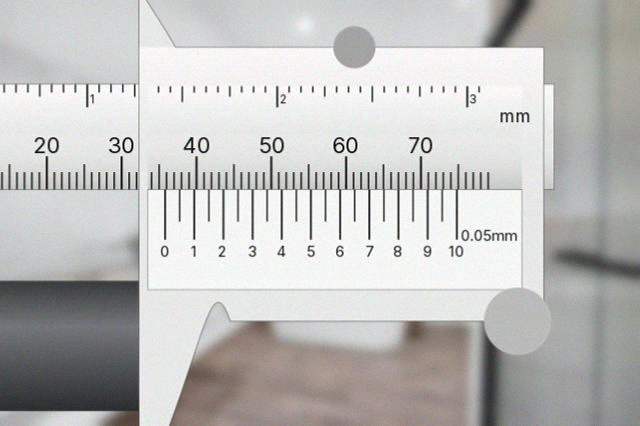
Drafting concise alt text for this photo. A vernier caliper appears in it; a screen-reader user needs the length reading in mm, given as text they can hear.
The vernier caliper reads 35.8 mm
